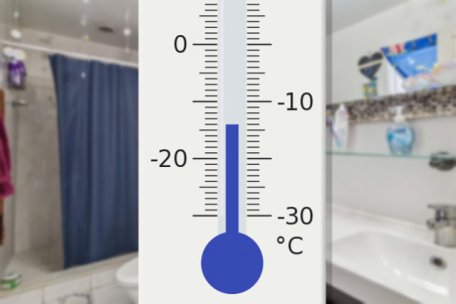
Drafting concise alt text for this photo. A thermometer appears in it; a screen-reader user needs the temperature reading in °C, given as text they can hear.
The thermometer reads -14 °C
